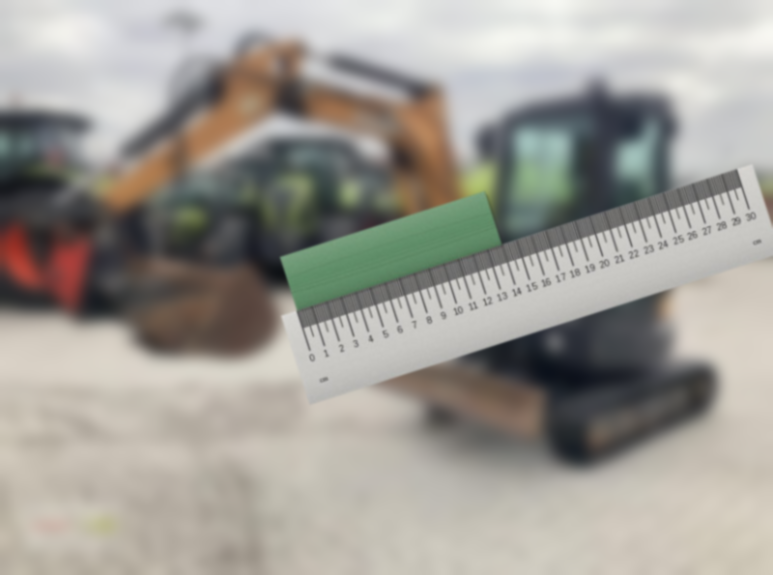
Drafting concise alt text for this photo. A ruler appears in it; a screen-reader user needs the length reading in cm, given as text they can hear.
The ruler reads 14 cm
